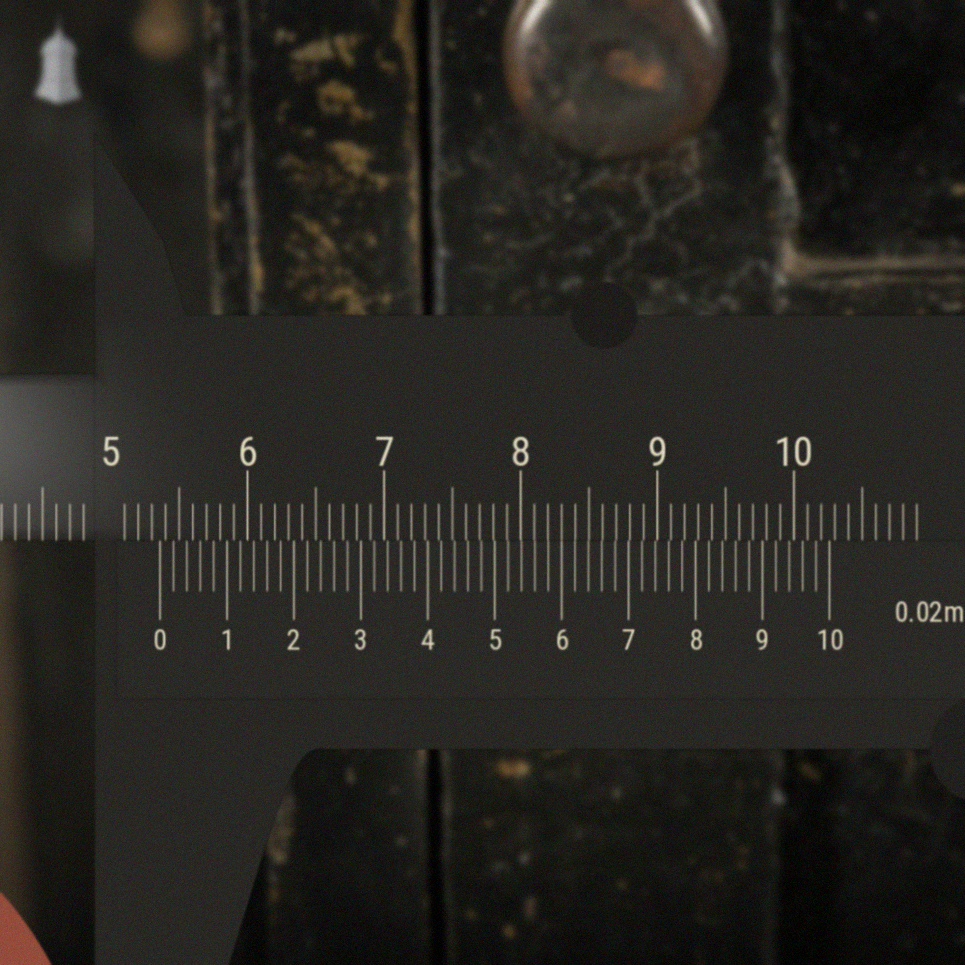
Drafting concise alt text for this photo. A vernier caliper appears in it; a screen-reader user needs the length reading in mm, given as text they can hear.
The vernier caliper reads 53.6 mm
